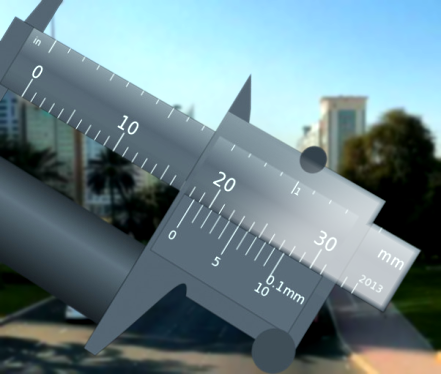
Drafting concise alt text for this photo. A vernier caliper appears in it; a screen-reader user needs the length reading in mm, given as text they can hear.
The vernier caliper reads 18.5 mm
